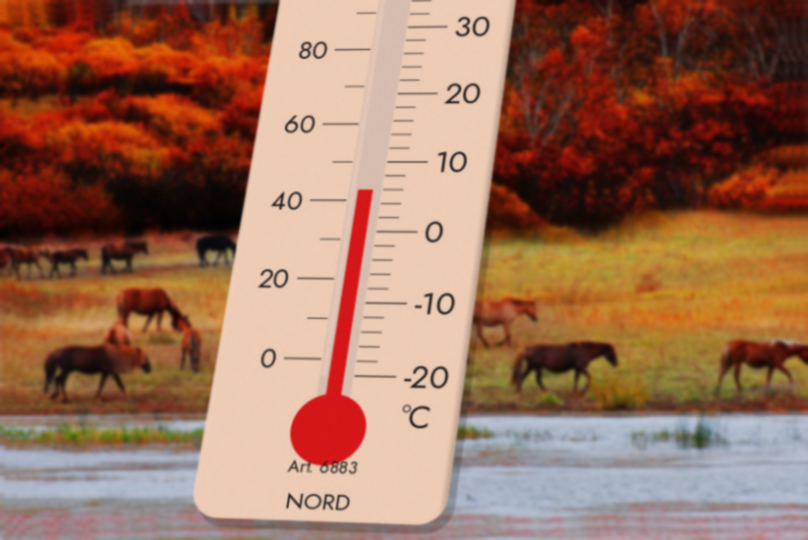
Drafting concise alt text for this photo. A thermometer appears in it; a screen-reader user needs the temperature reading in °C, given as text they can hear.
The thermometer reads 6 °C
